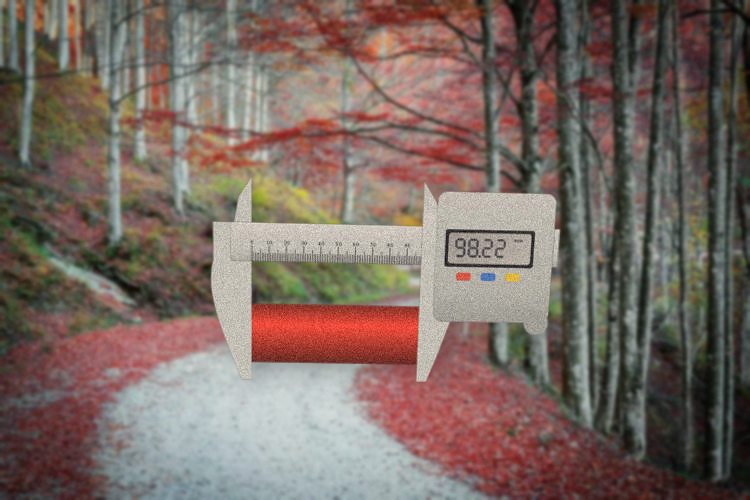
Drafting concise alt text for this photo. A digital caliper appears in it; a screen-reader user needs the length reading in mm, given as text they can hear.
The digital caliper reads 98.22 mm
